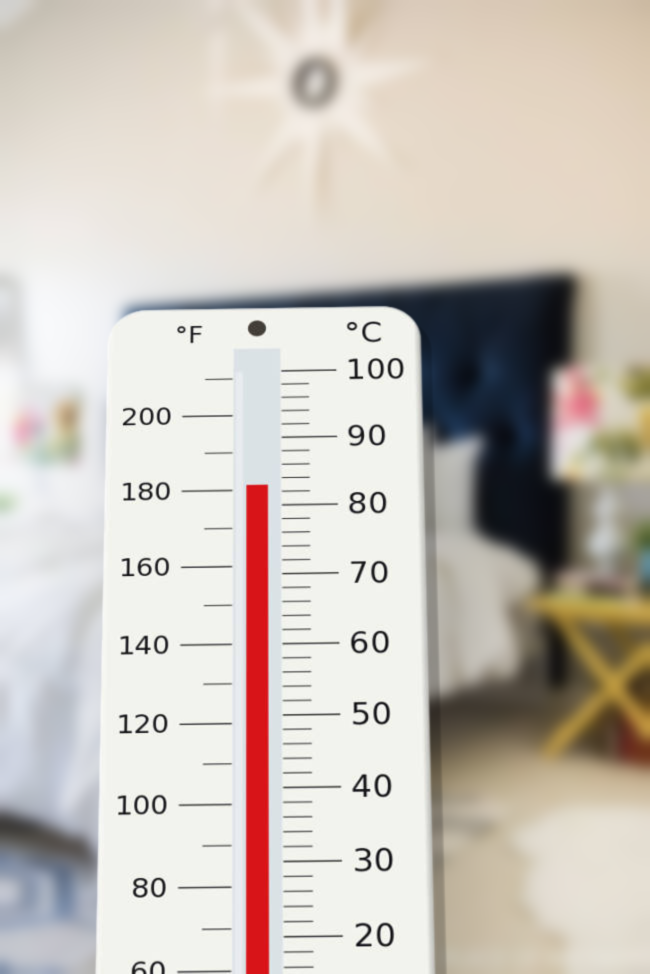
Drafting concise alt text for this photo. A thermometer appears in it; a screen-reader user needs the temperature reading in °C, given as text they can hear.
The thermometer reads 83 °C
